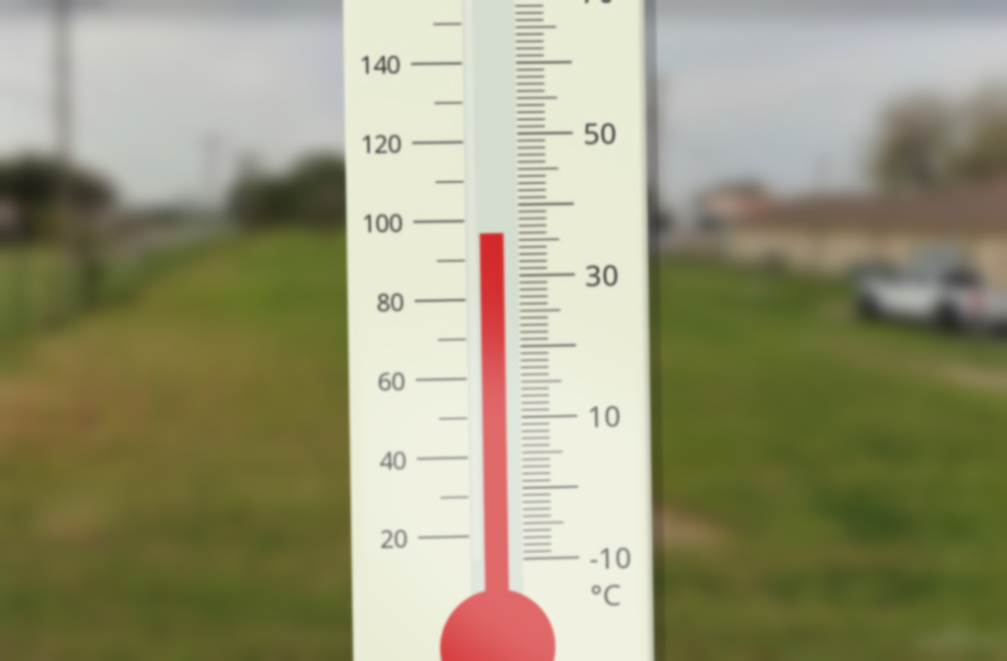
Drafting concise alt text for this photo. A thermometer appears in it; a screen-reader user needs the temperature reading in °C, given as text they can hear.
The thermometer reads 36 °C
